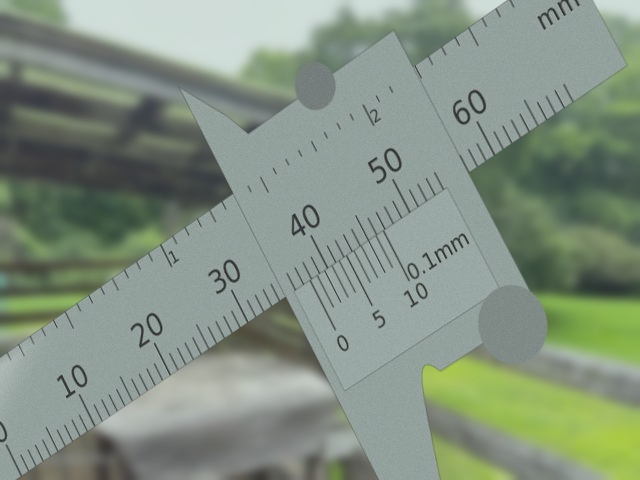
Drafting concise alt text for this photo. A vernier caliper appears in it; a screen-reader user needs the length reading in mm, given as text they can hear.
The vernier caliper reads 37.8 mm
